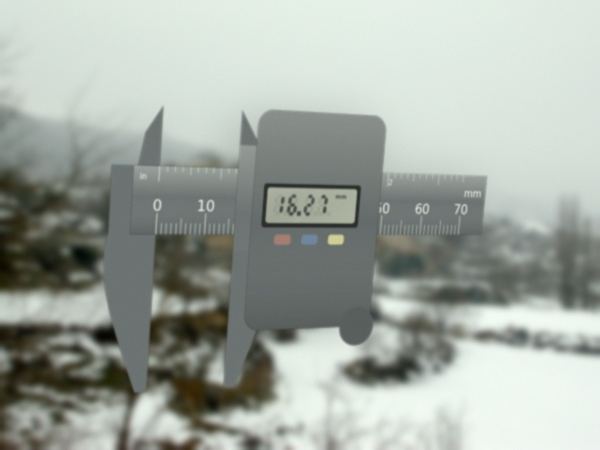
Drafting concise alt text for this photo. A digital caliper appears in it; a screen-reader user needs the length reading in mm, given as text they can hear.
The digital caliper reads 16.27 mm
